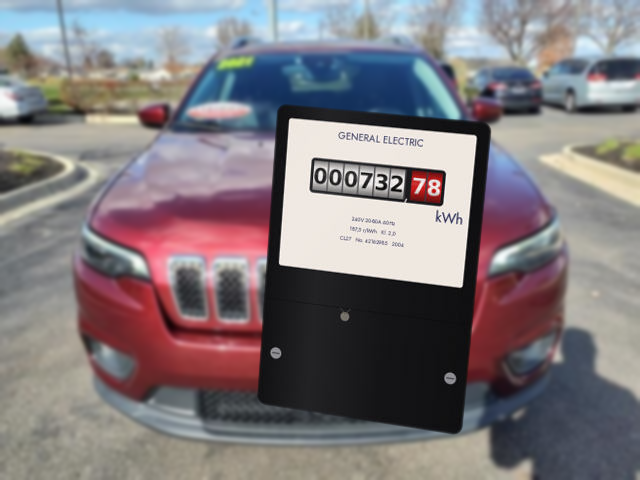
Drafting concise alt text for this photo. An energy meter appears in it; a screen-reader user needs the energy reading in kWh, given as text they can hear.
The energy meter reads 732.78 kWh
